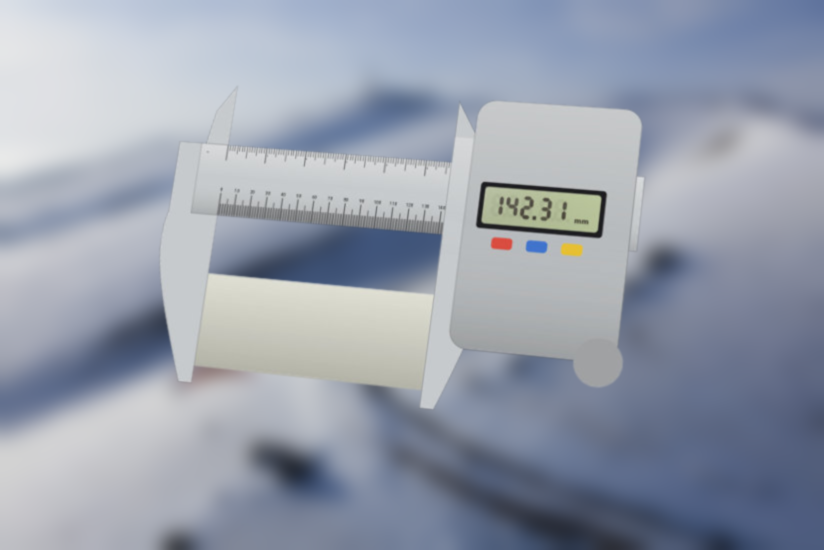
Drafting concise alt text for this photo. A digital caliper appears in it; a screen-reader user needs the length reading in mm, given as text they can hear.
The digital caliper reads 142.31 mm
